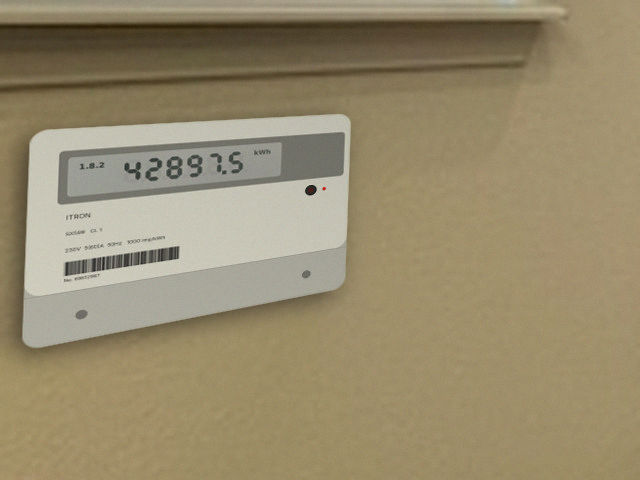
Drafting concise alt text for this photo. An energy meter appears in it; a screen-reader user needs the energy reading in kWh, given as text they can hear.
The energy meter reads 42897.5 kWh
